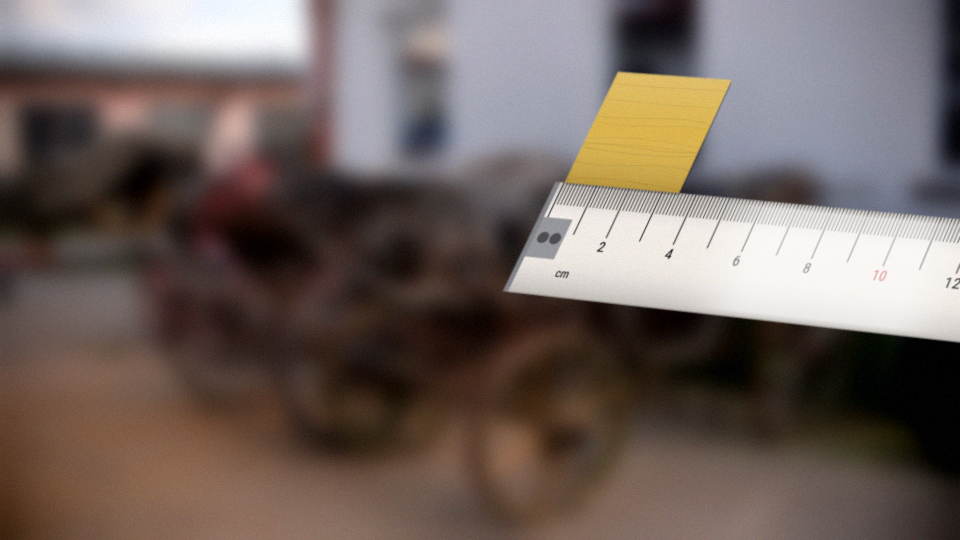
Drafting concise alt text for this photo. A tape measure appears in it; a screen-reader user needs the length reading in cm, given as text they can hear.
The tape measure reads 3.5 cm
